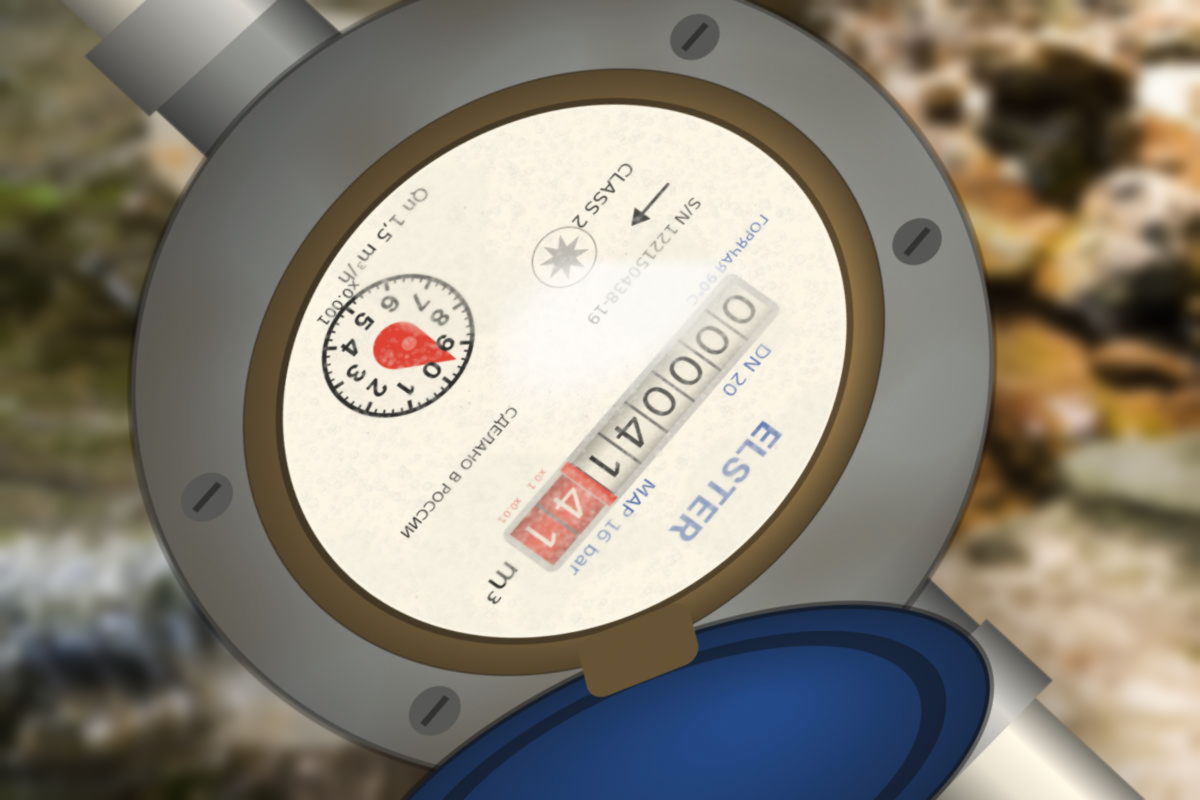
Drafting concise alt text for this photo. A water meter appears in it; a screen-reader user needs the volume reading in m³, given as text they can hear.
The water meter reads 41.409 m³
